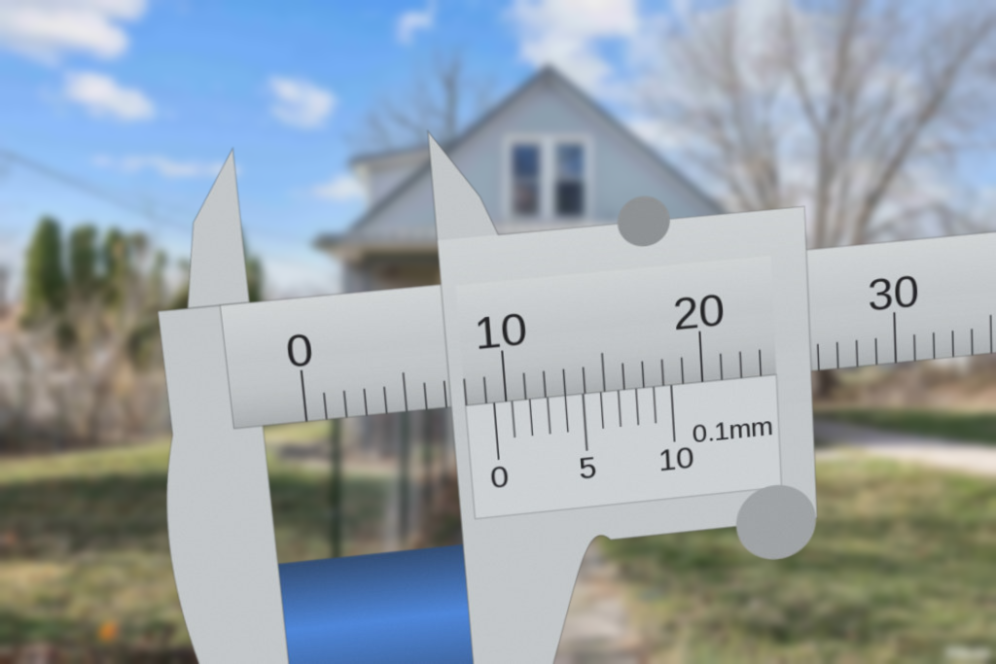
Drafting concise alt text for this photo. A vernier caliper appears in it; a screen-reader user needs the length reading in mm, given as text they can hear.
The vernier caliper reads 9.4 mm
